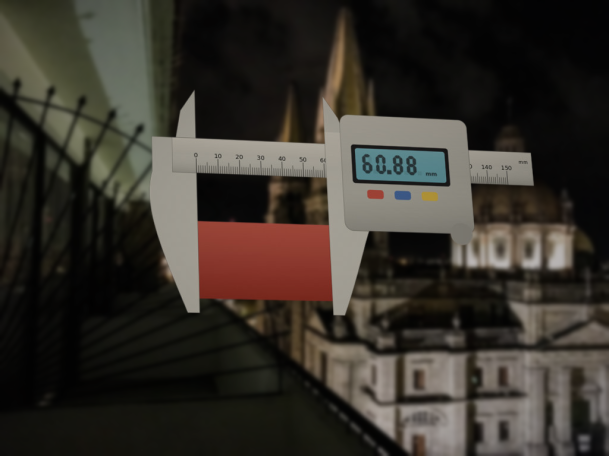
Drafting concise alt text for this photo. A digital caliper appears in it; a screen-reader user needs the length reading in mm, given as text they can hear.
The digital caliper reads 60.88 mm
